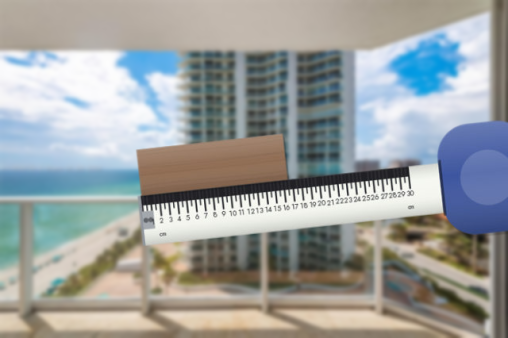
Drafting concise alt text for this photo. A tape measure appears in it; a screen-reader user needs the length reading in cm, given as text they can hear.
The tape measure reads 16.5 cm
